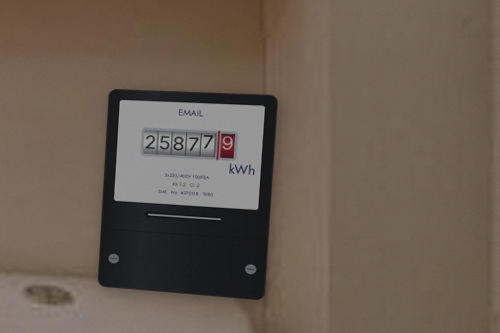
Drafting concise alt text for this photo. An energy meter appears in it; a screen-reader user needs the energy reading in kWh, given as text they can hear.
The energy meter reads 25877.9 kWh
